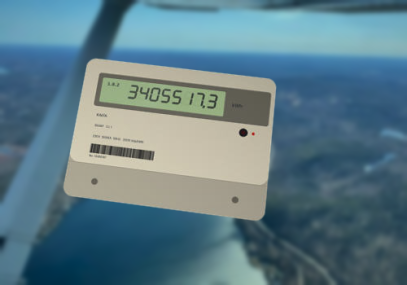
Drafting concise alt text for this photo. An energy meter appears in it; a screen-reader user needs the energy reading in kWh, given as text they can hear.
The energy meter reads 3405517.3 kWh
